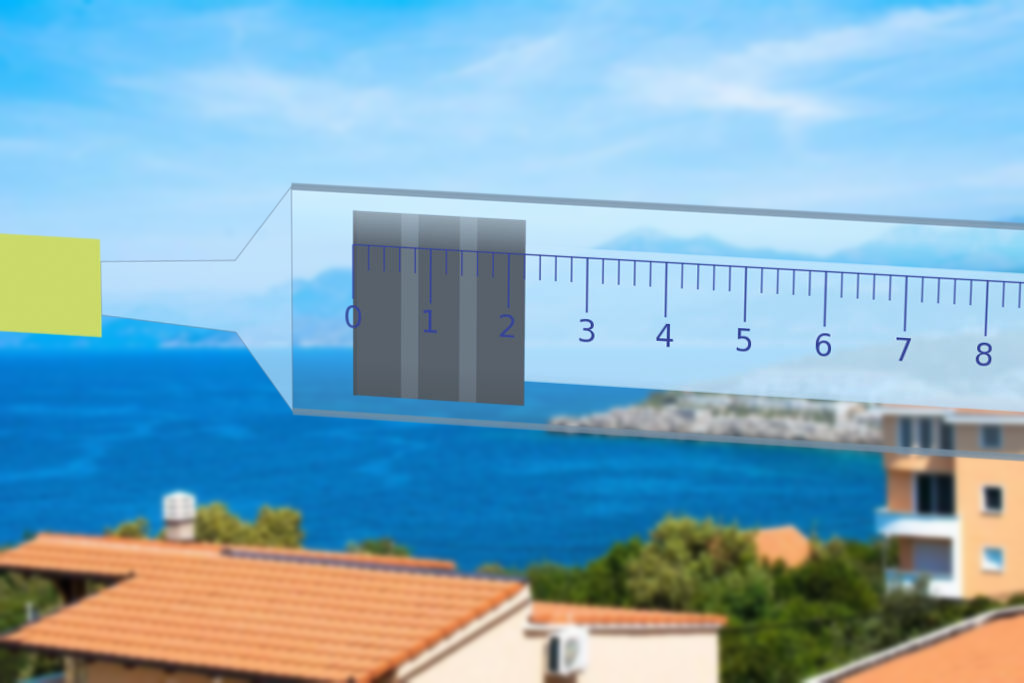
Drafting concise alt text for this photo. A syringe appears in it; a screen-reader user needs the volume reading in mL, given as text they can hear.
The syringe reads 0 mL
